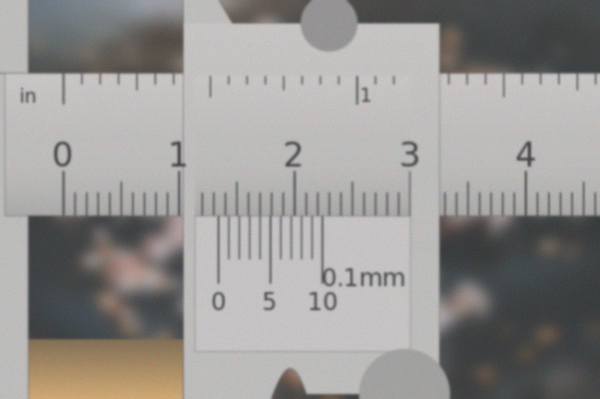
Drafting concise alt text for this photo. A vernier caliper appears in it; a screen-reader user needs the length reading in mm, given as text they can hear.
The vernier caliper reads 13.4 mm
